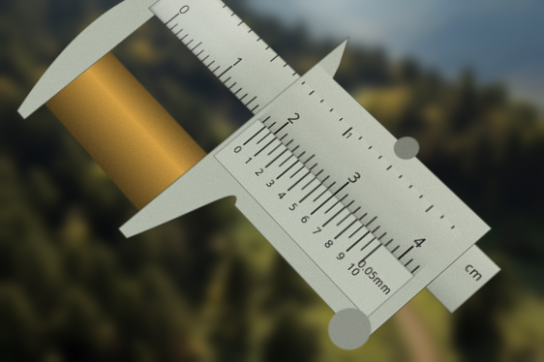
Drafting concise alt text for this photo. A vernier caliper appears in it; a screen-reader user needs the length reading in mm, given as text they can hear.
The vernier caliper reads 18.6 mm
